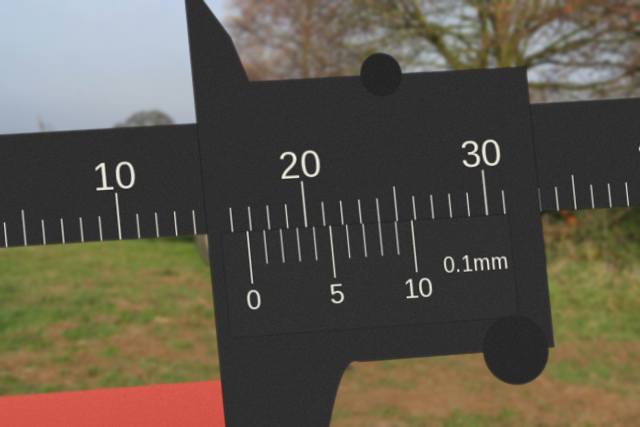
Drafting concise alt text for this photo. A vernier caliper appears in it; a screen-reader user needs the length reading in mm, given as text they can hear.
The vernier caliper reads 16.8 mm
